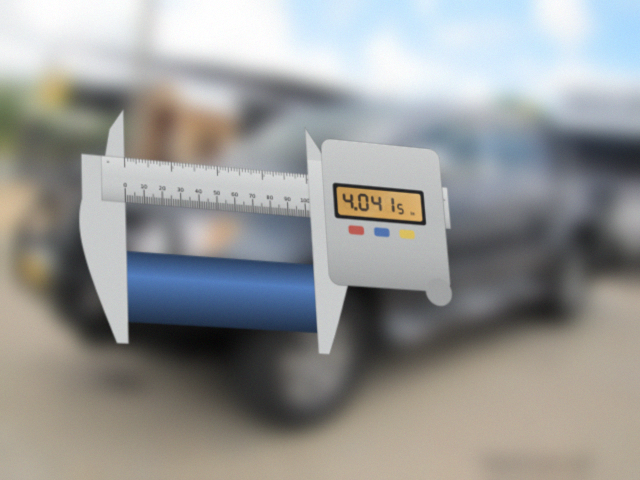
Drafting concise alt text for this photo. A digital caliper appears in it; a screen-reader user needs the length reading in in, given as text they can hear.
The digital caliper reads 4.0415 in
